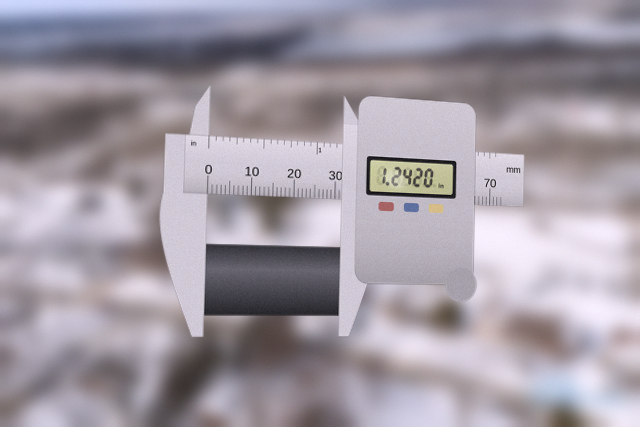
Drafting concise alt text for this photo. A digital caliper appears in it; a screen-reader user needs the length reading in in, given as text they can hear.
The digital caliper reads 1.2420 in
